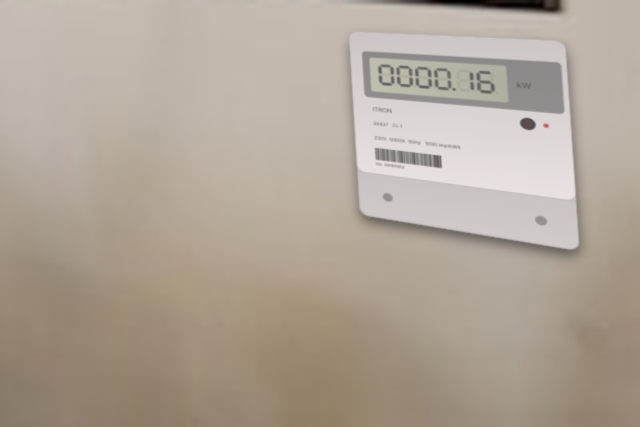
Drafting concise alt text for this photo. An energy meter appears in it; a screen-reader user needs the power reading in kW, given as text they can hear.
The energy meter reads 0.16 kW
